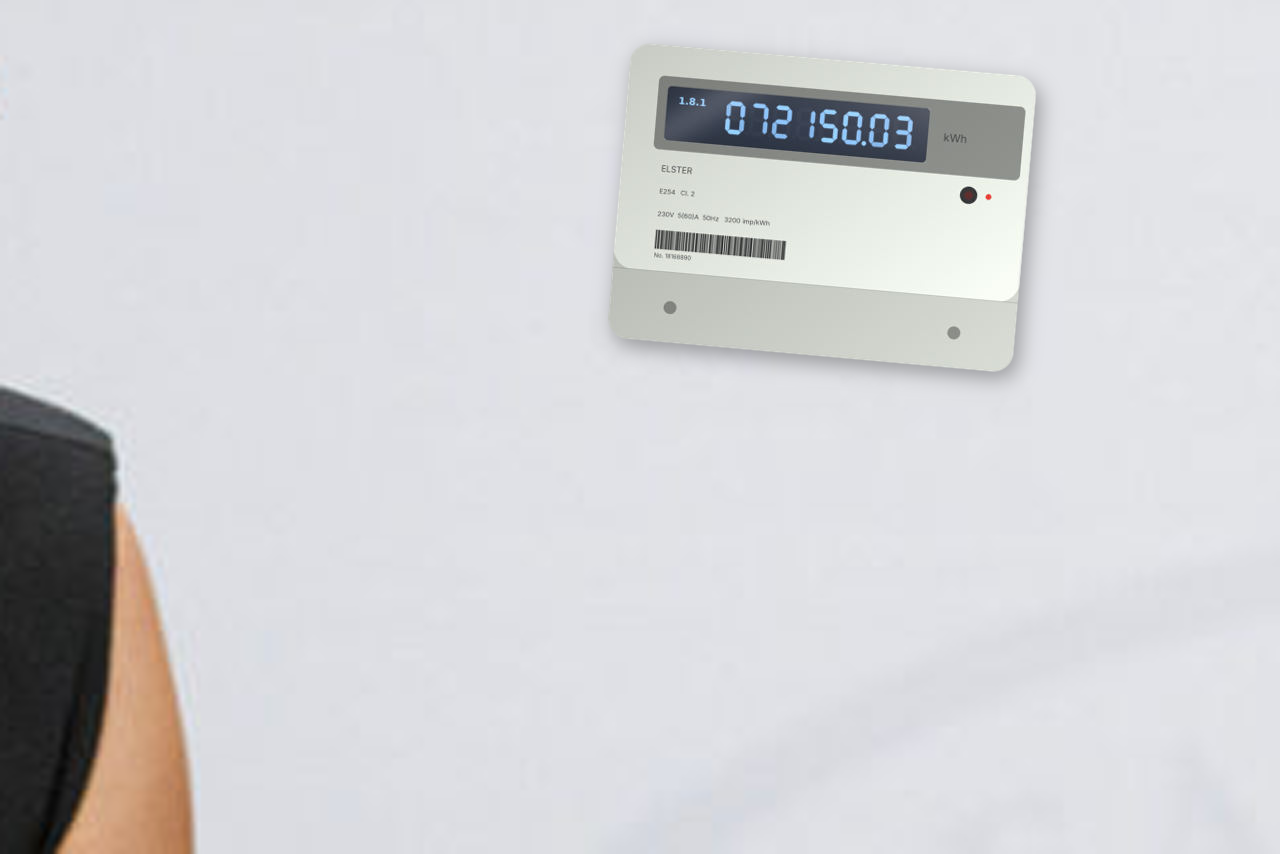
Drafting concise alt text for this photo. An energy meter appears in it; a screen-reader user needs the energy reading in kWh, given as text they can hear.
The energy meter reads 72150.03 kWh
